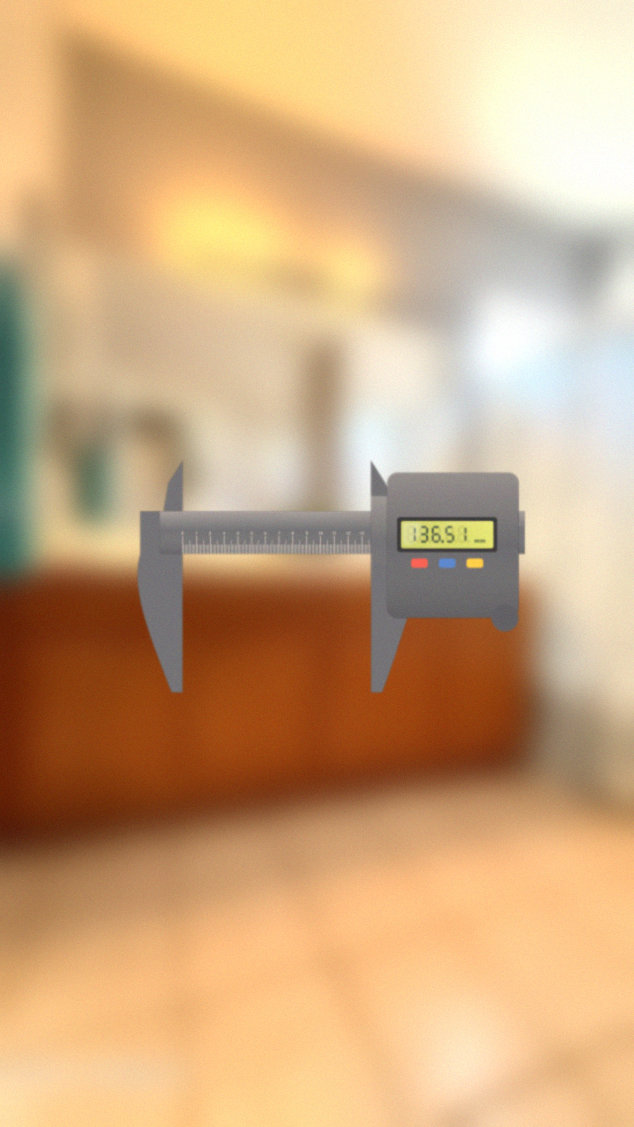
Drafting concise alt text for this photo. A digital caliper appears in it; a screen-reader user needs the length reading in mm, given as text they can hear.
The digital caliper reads 136.51 mm
